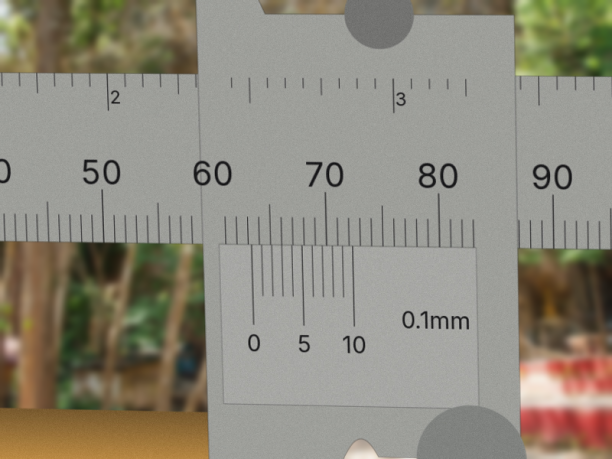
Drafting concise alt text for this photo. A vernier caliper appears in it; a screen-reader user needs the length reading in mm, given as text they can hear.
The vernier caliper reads 63.3 mm
